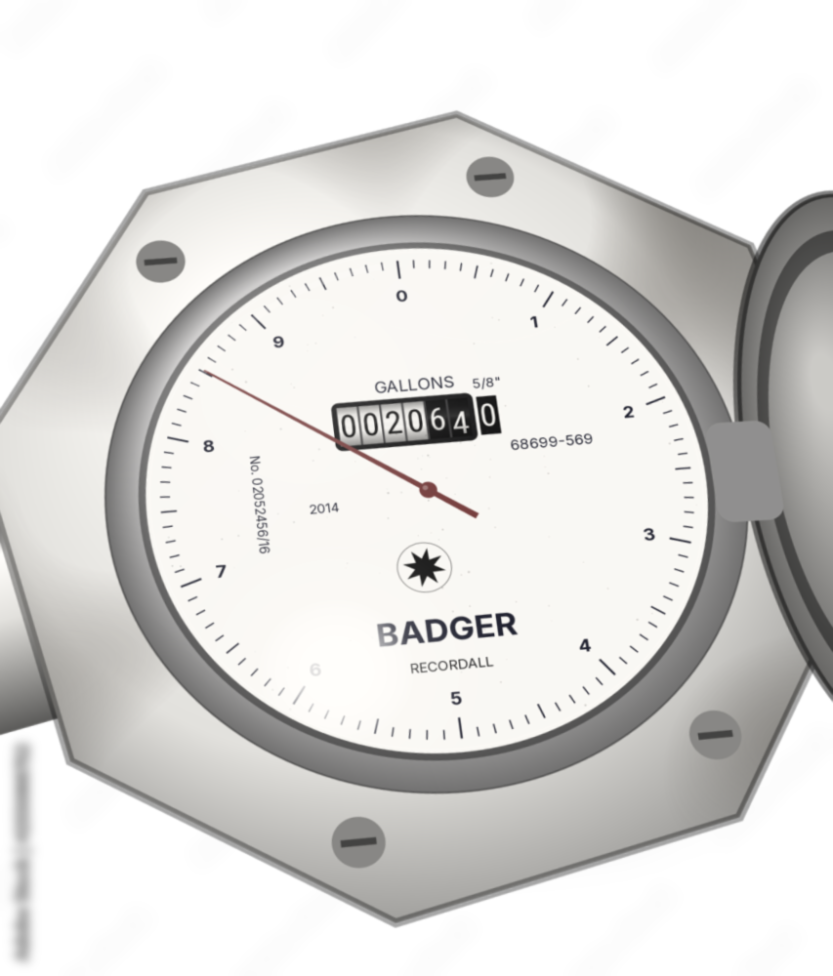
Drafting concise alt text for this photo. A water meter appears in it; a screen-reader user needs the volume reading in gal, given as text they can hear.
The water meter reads 20638.5 gal
